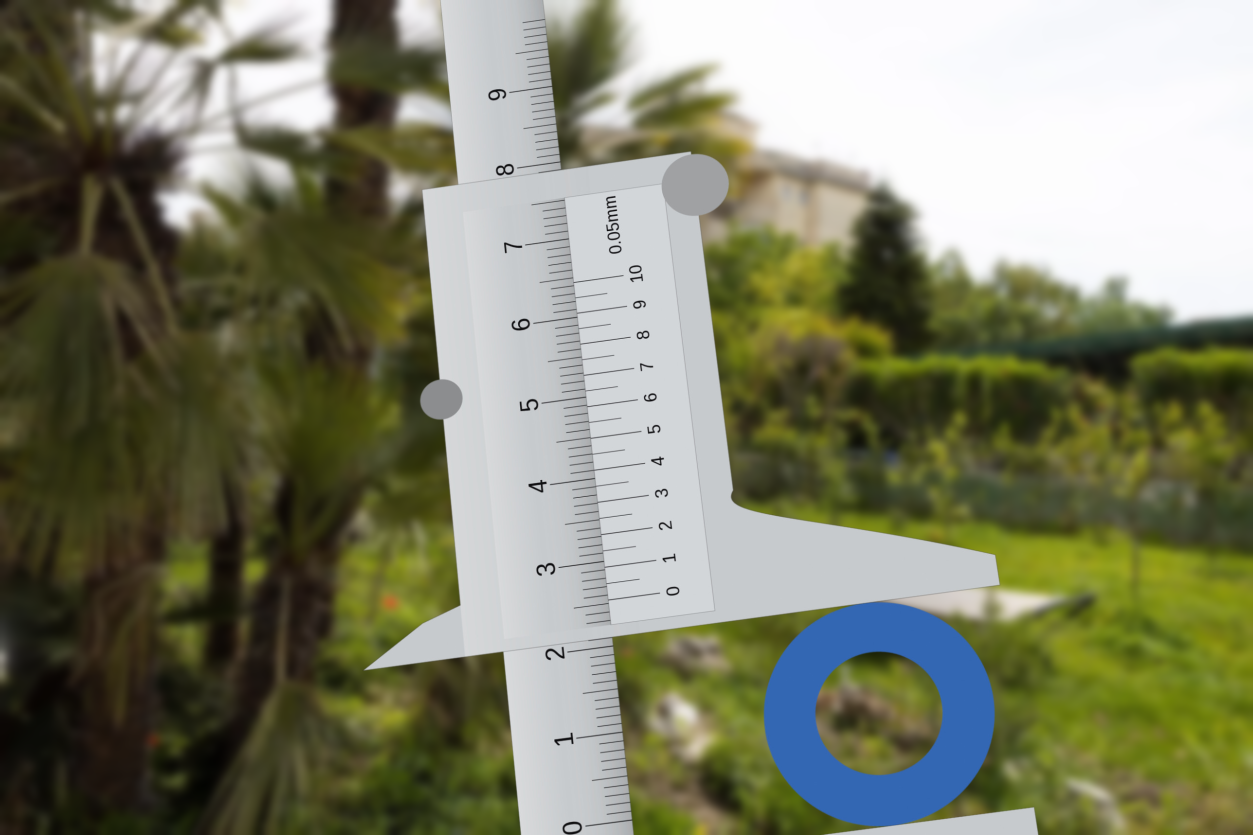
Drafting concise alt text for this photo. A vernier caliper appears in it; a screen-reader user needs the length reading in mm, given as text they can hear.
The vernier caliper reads 25.4 mm
